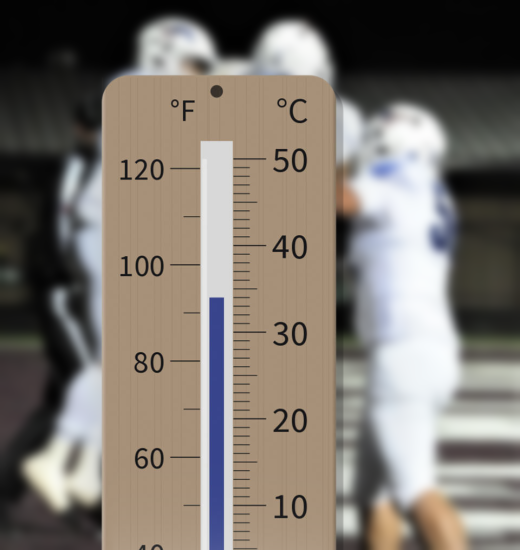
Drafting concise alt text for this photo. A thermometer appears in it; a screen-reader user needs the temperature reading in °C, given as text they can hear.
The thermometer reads 34 °C
